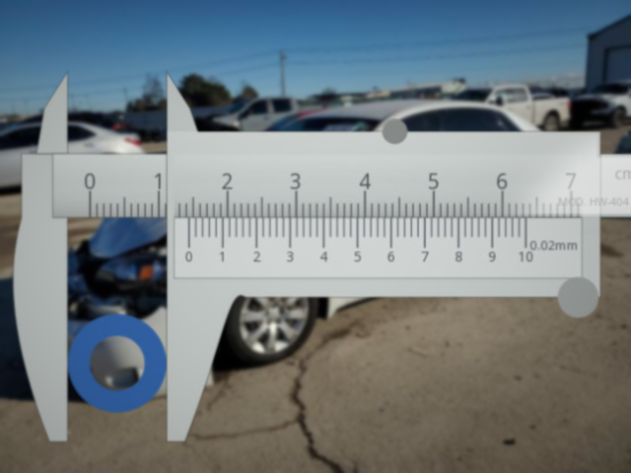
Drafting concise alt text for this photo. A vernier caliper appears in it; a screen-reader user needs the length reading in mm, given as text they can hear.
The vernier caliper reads 14.4 mm
